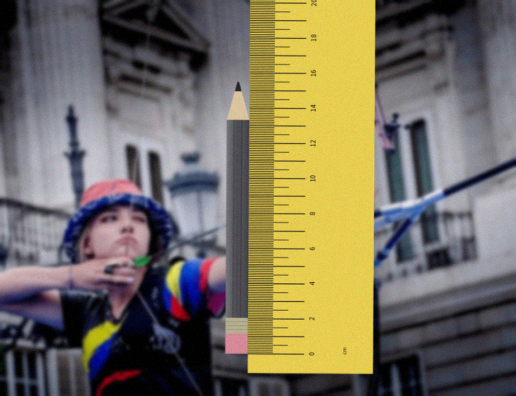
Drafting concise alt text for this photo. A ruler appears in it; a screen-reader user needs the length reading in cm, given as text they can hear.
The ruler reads 15.5 cm
